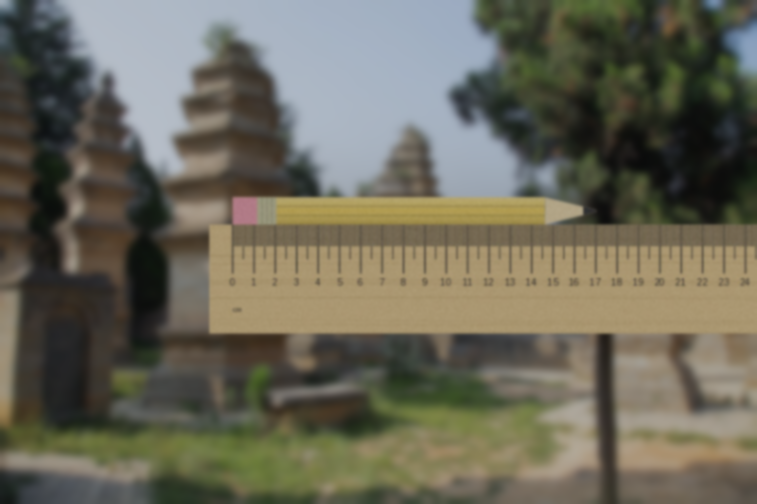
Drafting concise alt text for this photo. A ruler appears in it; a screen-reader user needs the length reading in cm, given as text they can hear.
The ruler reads 17 cm
